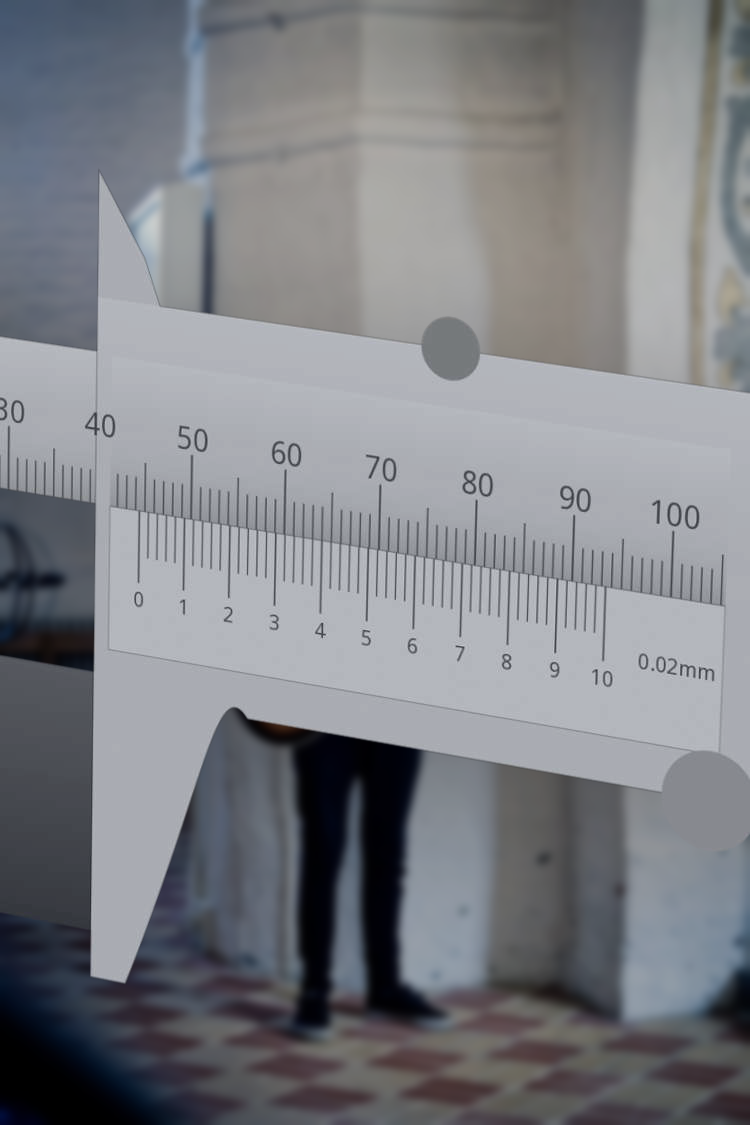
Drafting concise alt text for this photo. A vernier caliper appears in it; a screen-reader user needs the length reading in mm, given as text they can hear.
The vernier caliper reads 44.4 mm
